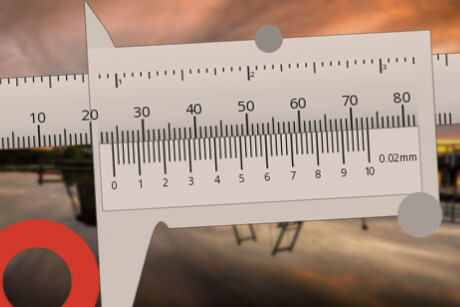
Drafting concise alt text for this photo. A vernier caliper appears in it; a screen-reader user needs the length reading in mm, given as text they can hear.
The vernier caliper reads 24.0 mm
